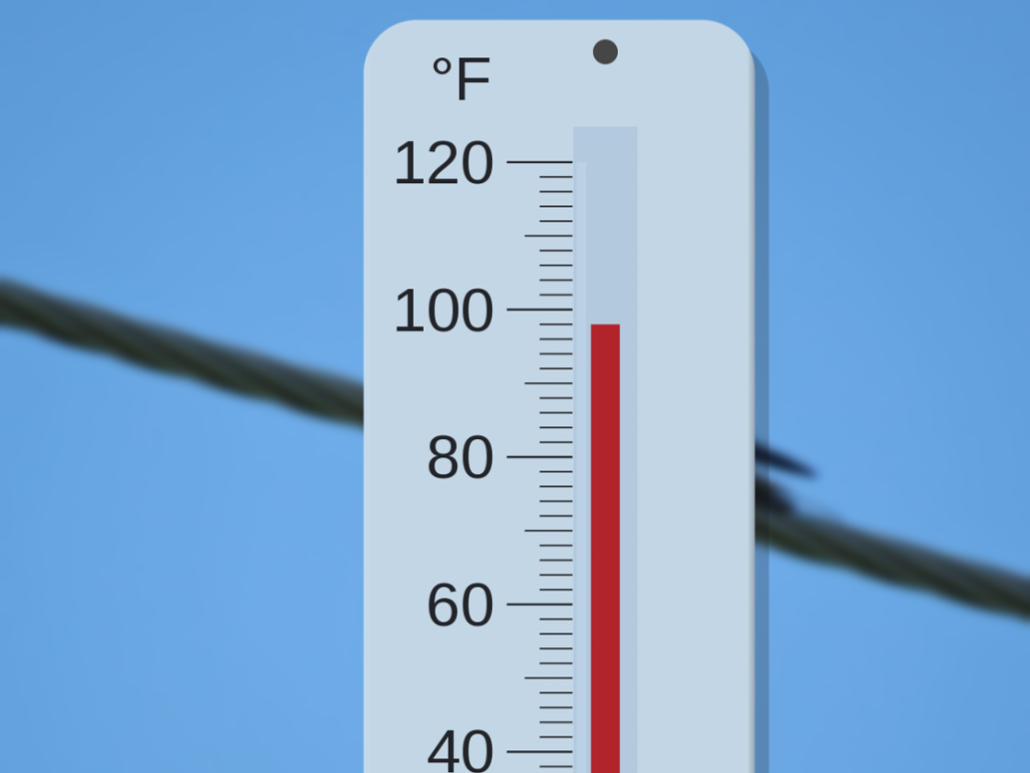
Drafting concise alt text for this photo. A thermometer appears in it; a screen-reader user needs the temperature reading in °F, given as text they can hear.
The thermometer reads 98 °F
